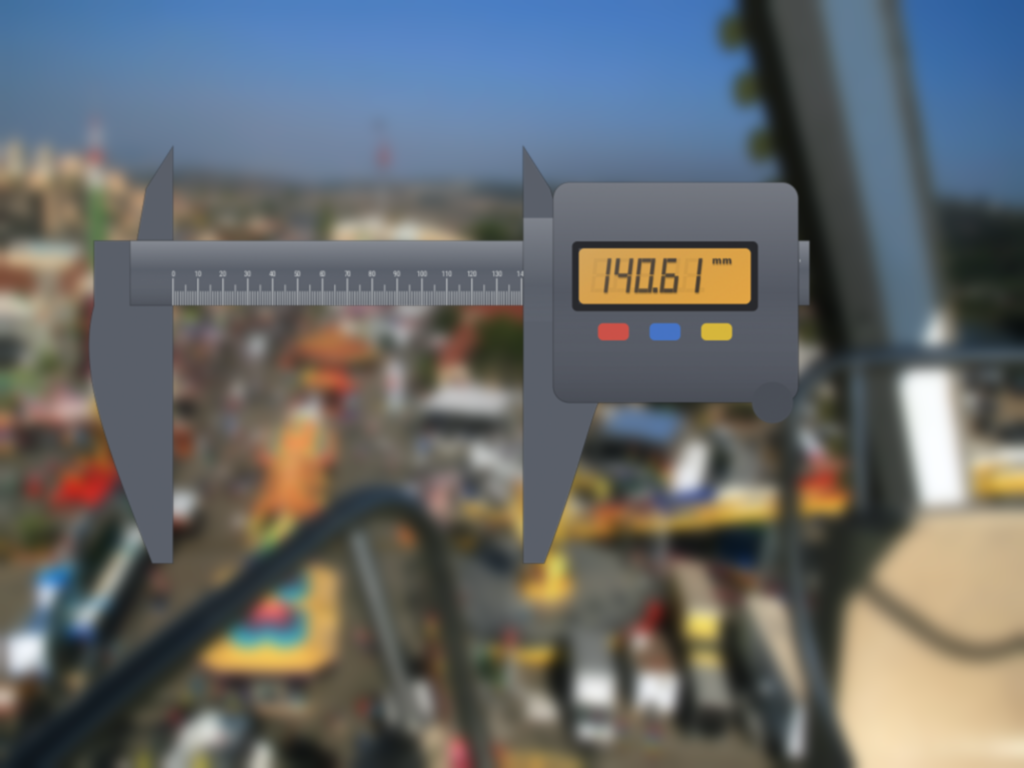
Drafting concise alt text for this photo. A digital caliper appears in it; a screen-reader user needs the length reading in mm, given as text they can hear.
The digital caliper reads 140.61 mm
